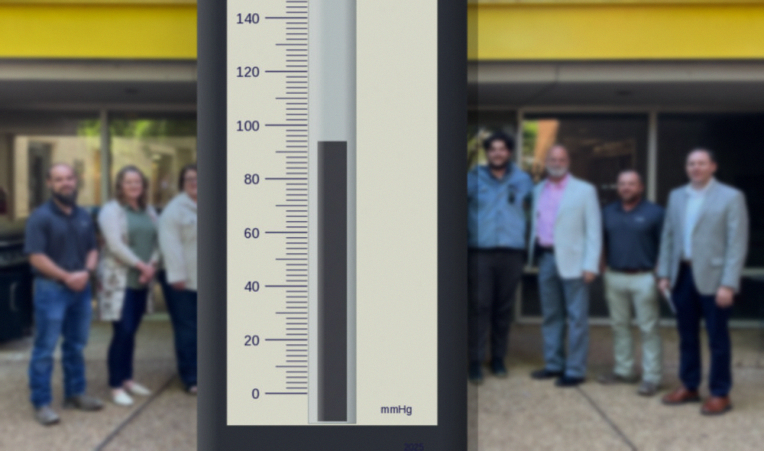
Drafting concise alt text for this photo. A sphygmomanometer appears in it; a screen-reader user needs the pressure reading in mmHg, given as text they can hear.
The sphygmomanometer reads 94 mmHg
